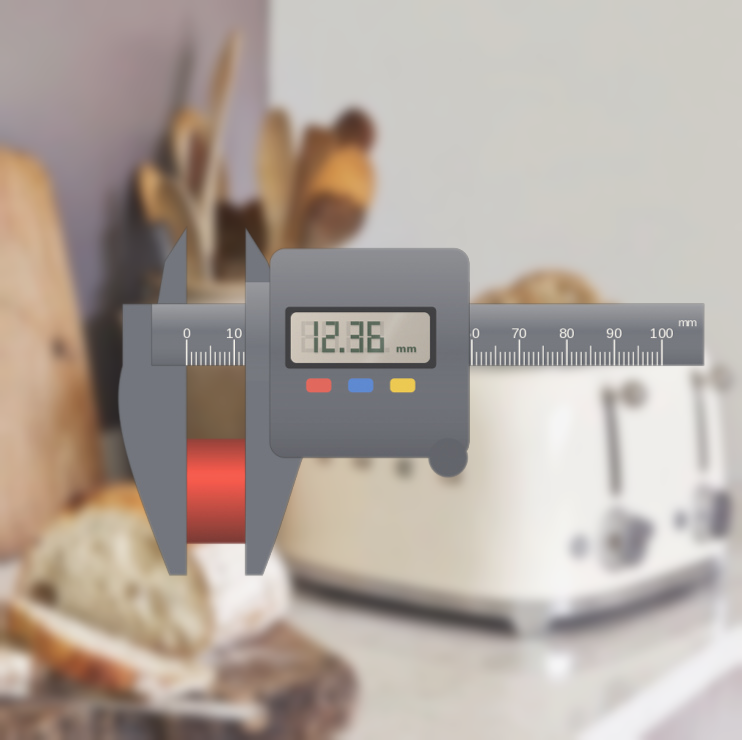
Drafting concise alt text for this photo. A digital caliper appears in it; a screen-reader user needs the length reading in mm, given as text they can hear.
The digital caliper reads 12.36 mm
